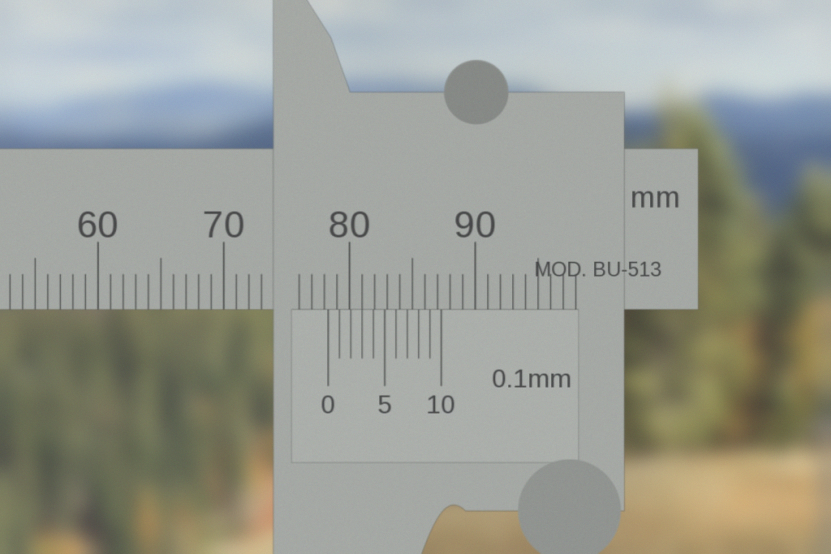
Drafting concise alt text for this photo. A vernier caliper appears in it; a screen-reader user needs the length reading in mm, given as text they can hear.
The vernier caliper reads 78.3 mm
